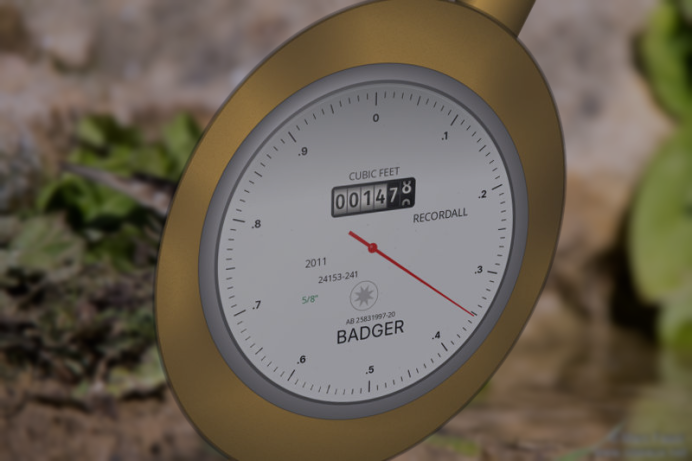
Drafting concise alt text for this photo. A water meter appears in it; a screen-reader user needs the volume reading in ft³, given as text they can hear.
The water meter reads 1478.35 ft³
